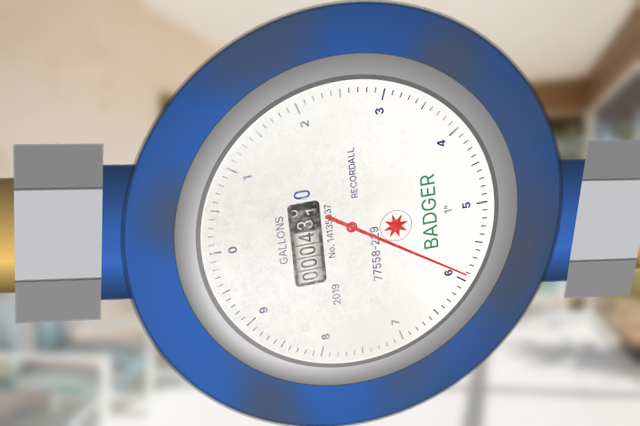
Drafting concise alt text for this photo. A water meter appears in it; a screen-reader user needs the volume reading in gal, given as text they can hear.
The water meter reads 4305.9 gal
